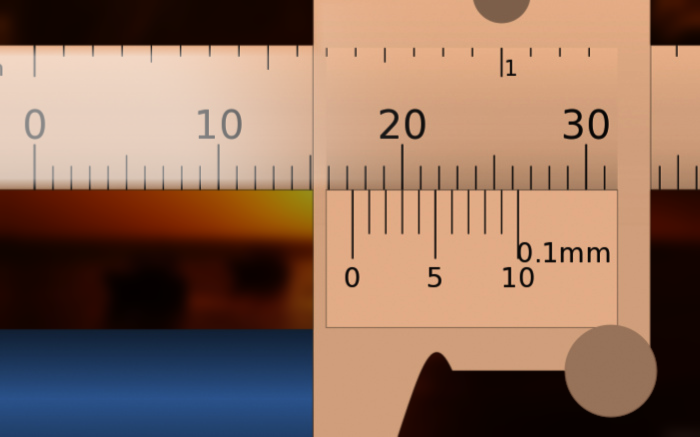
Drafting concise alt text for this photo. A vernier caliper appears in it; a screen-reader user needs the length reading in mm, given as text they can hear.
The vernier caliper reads 17.3 mm
